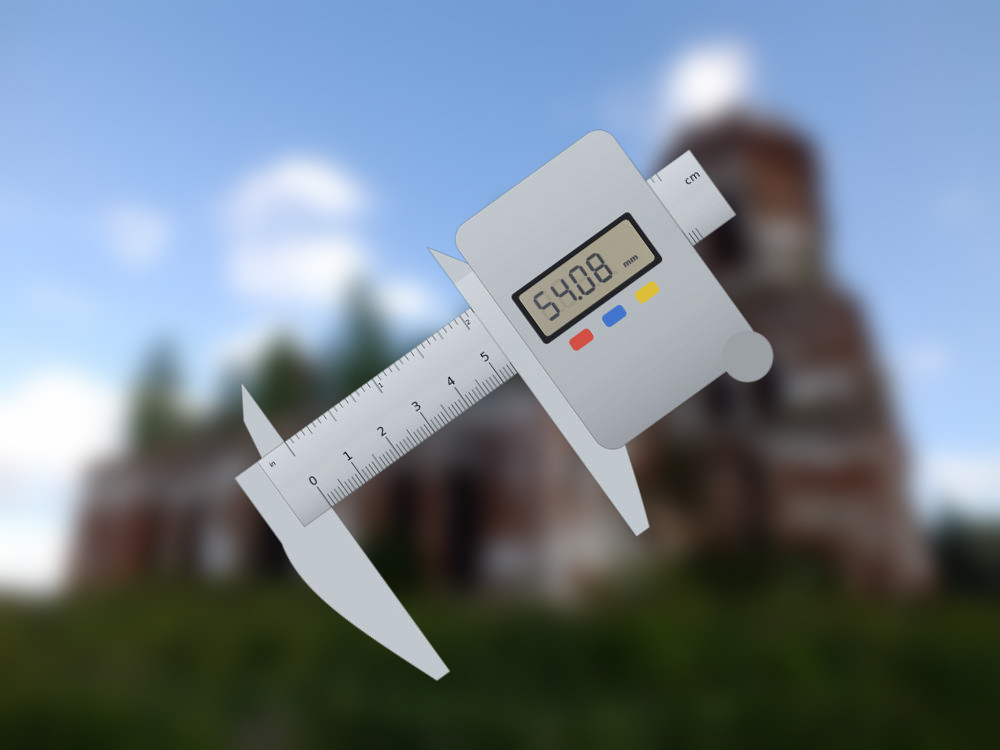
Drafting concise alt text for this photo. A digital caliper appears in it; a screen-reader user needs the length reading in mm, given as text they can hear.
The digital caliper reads 54.08 mm
